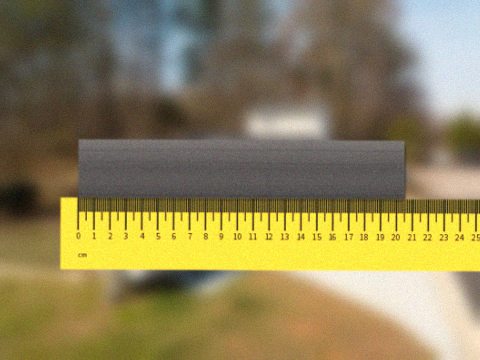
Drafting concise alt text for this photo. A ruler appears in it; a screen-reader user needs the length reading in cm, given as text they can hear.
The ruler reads 20.5 cm
